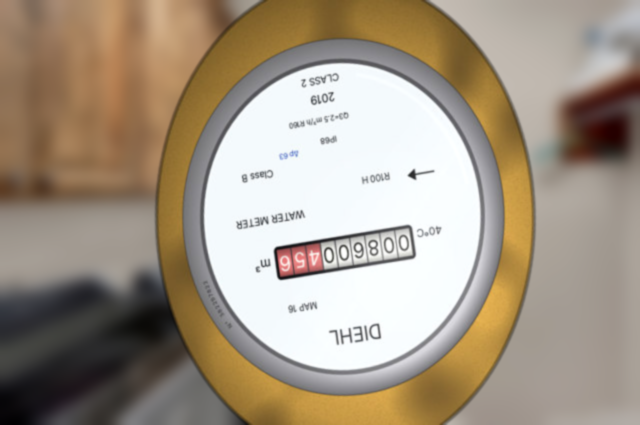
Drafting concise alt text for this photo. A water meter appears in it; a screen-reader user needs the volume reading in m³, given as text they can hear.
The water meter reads 8600.456 m³
